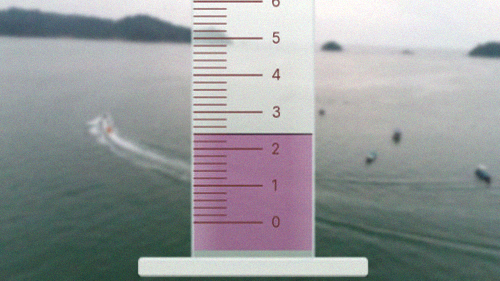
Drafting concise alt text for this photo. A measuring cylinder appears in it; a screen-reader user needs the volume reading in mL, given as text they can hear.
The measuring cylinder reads 2.4 mL
